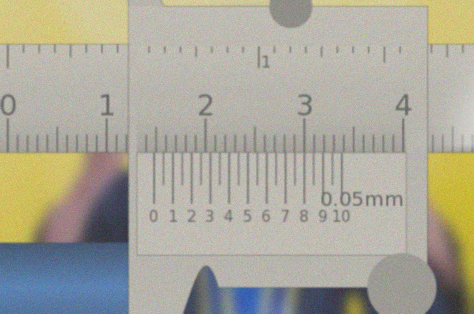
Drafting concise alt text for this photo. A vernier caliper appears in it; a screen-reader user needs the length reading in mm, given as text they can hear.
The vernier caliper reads 14.8 mm
